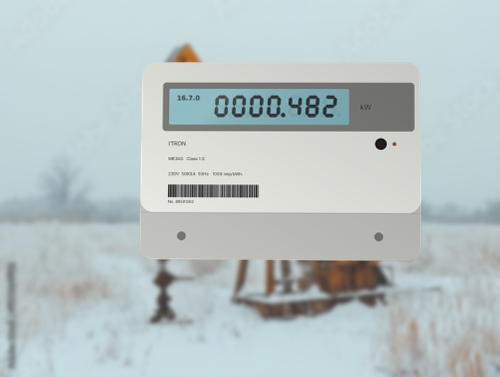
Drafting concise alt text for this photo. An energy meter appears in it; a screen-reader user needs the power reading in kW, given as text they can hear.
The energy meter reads 0.482 kW
